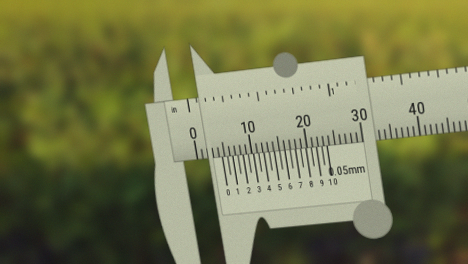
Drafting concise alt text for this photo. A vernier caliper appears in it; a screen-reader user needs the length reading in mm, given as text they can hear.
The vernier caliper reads 4.6 mm
